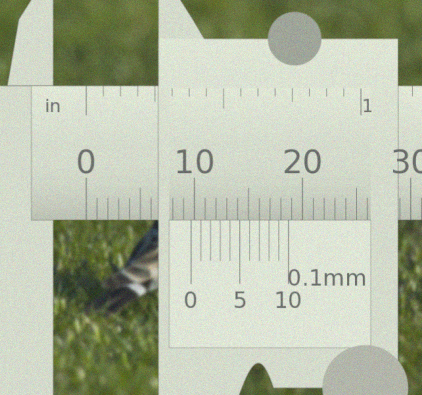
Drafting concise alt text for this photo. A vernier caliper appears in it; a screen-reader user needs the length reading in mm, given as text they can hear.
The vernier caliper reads 9.7 mm
